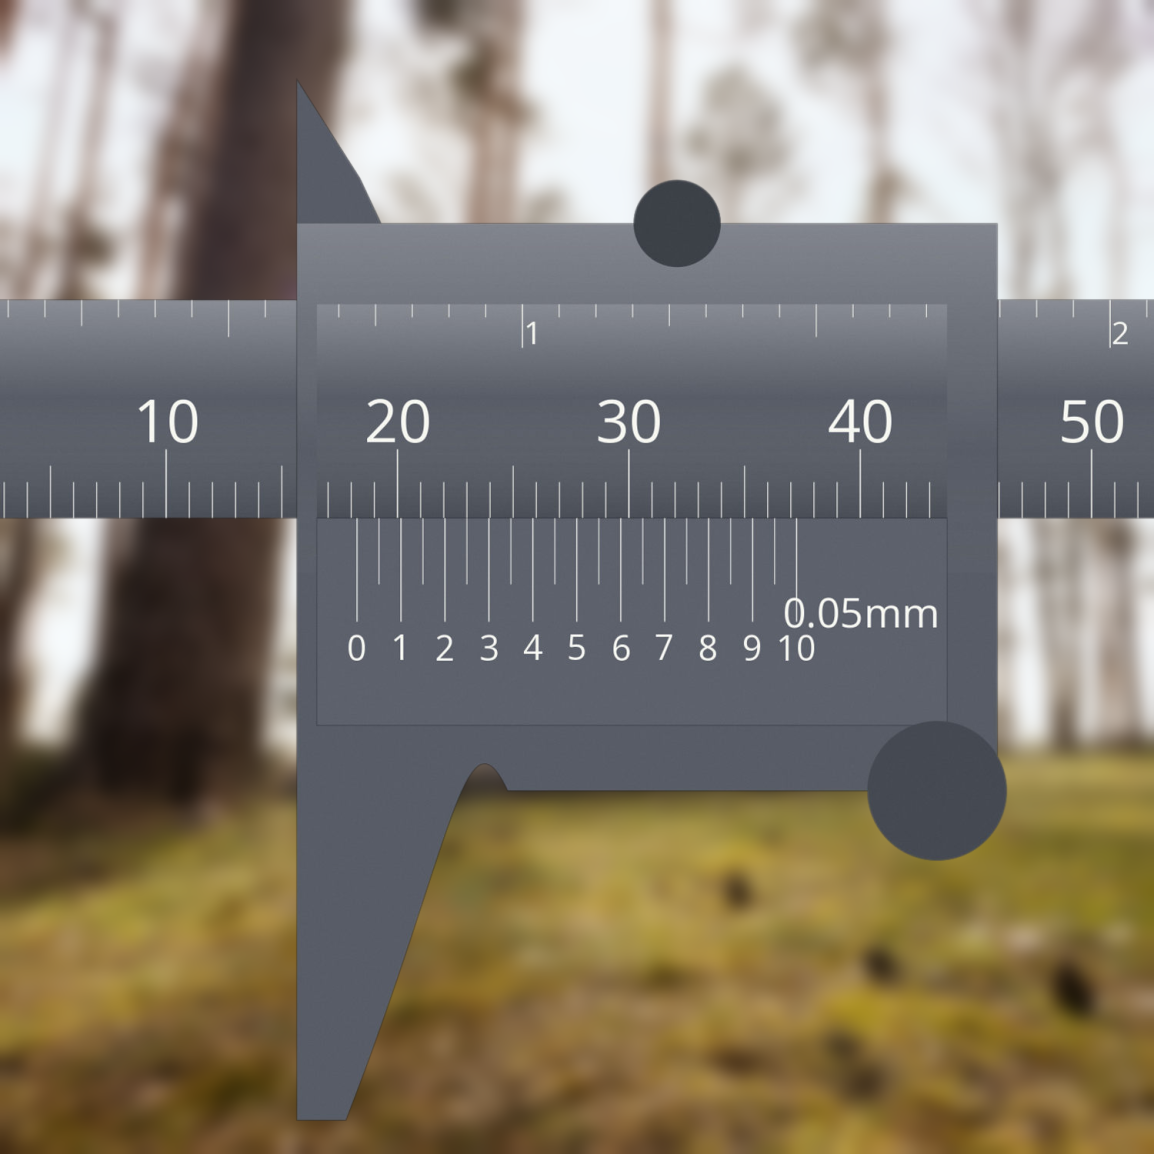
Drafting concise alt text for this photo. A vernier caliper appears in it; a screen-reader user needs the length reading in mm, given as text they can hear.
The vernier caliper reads 18.25 mm
